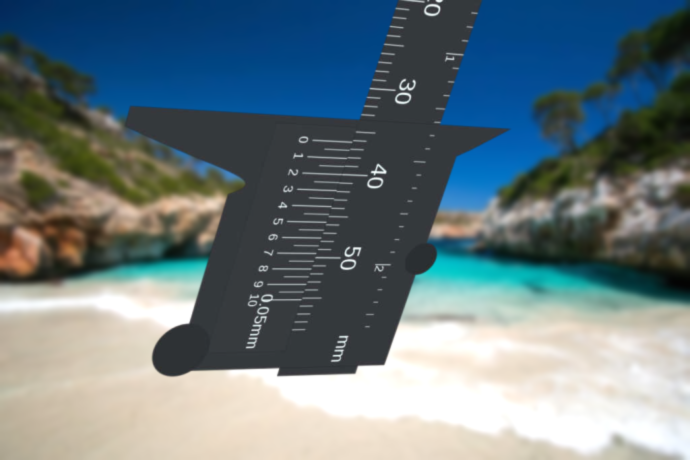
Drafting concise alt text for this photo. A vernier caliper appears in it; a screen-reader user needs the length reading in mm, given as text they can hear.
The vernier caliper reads 36.2 mm
